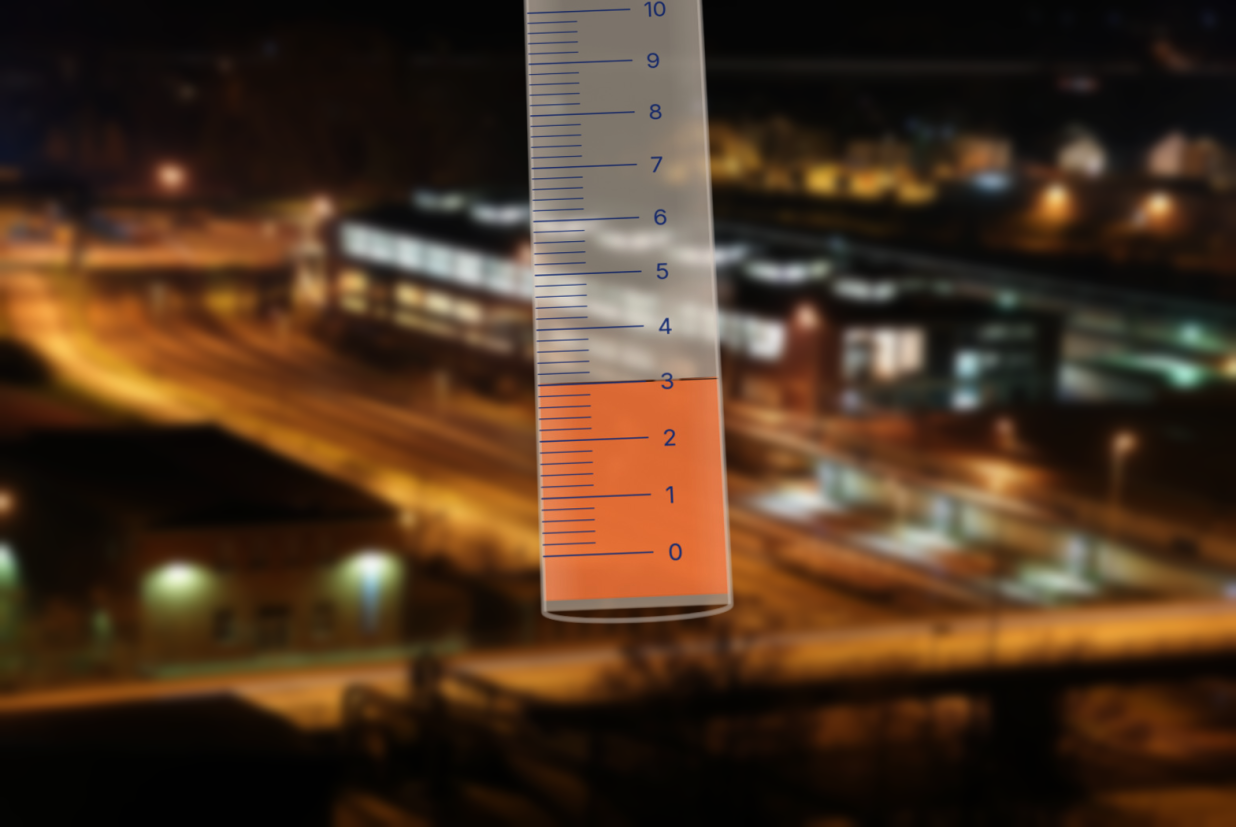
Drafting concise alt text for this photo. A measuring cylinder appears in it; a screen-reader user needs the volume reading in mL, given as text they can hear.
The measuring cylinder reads 3 mL
